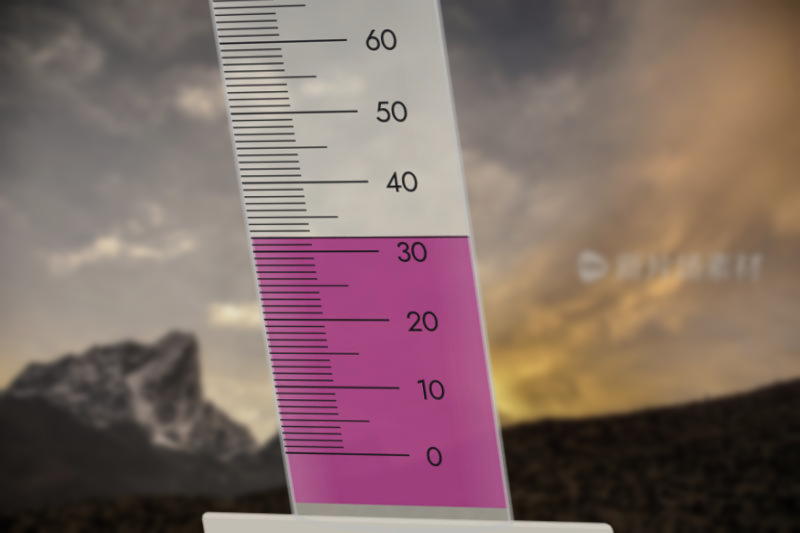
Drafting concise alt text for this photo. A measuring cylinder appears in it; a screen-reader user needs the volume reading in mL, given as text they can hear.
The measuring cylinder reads 32 mL
